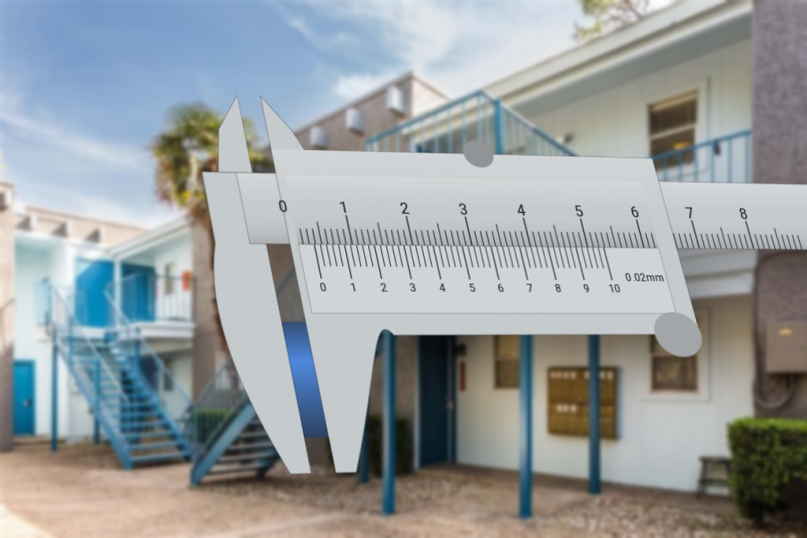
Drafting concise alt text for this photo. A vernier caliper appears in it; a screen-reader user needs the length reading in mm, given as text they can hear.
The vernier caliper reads 3.8 mm
